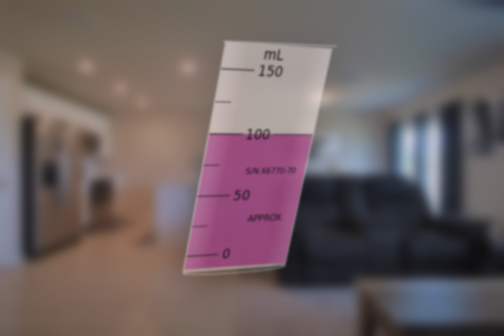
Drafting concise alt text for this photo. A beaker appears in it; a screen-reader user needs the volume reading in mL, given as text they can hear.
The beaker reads 100 mL
